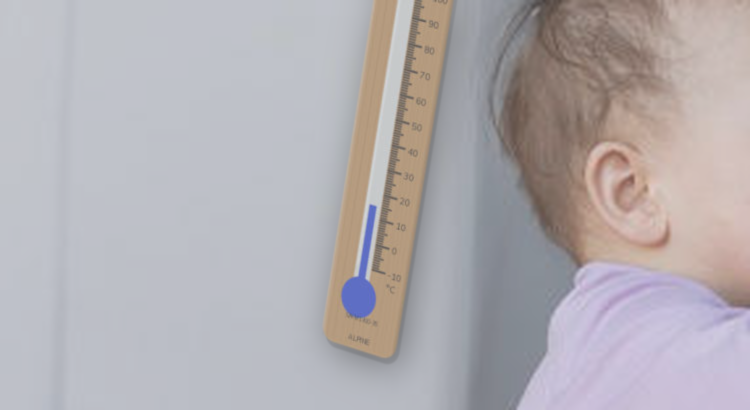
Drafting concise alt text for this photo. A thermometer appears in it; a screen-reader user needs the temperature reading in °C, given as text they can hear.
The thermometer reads 15 °C
